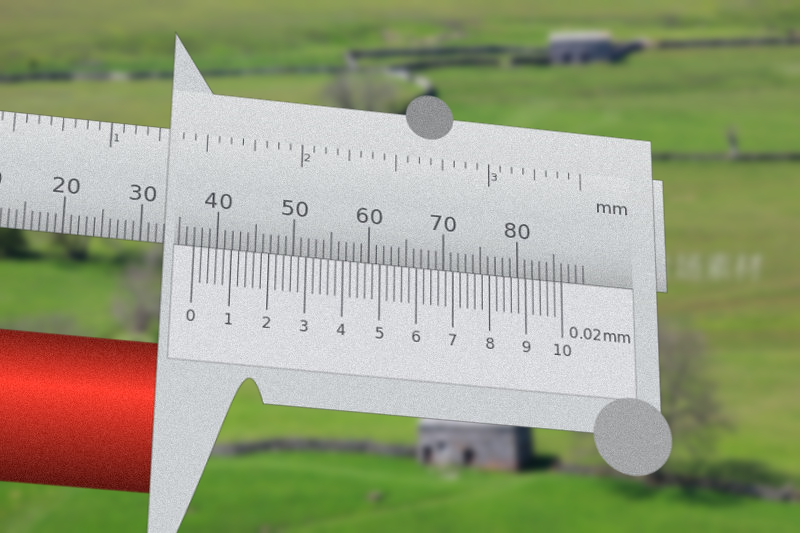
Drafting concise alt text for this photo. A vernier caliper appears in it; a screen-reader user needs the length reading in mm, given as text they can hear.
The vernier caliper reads 37.0 mm
